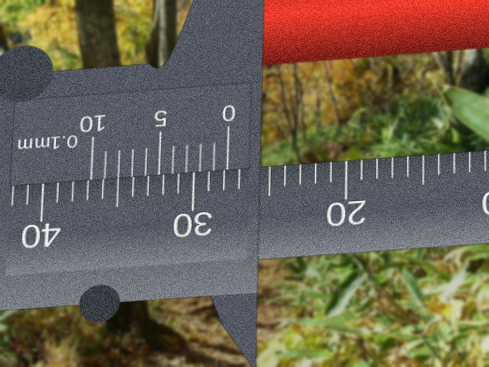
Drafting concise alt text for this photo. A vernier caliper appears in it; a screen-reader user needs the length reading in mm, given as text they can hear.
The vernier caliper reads 27.8 mm
